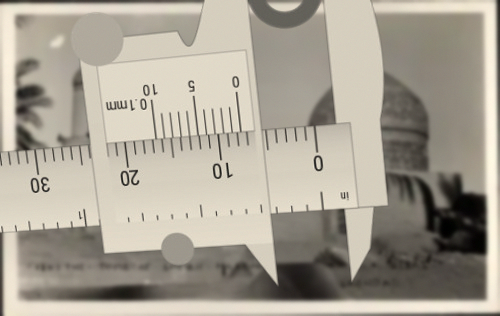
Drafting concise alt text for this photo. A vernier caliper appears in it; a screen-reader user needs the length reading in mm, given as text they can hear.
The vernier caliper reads 7.6 mm
